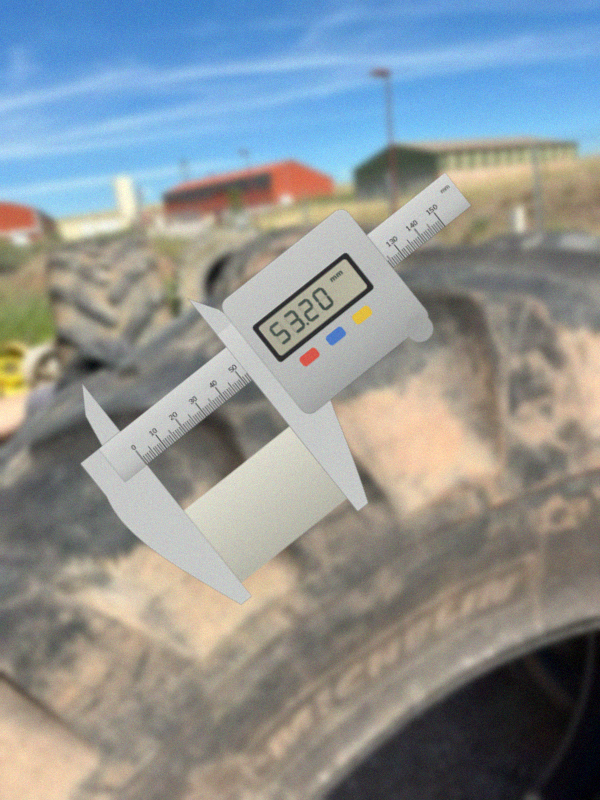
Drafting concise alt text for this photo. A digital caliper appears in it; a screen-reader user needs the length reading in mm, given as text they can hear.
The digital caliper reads 53.20 mm
